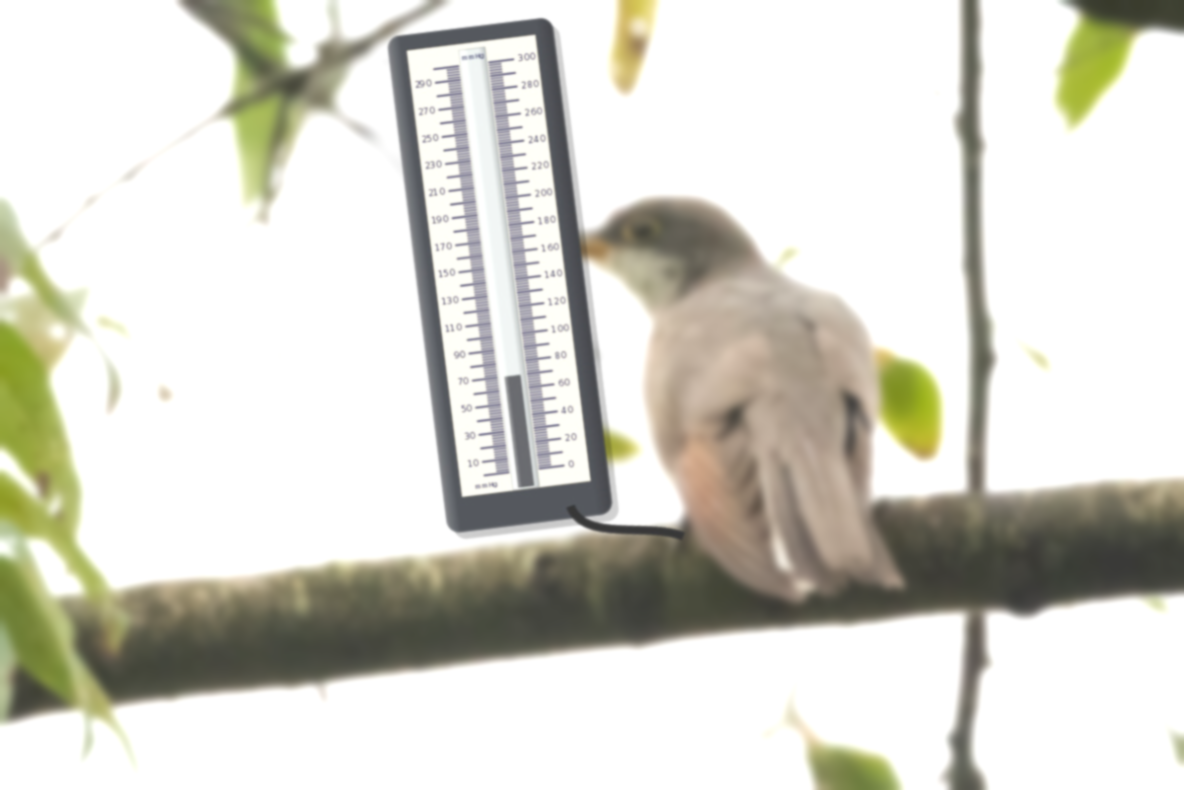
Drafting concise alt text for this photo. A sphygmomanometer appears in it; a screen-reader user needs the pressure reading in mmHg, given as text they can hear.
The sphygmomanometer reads 70 mmHg
